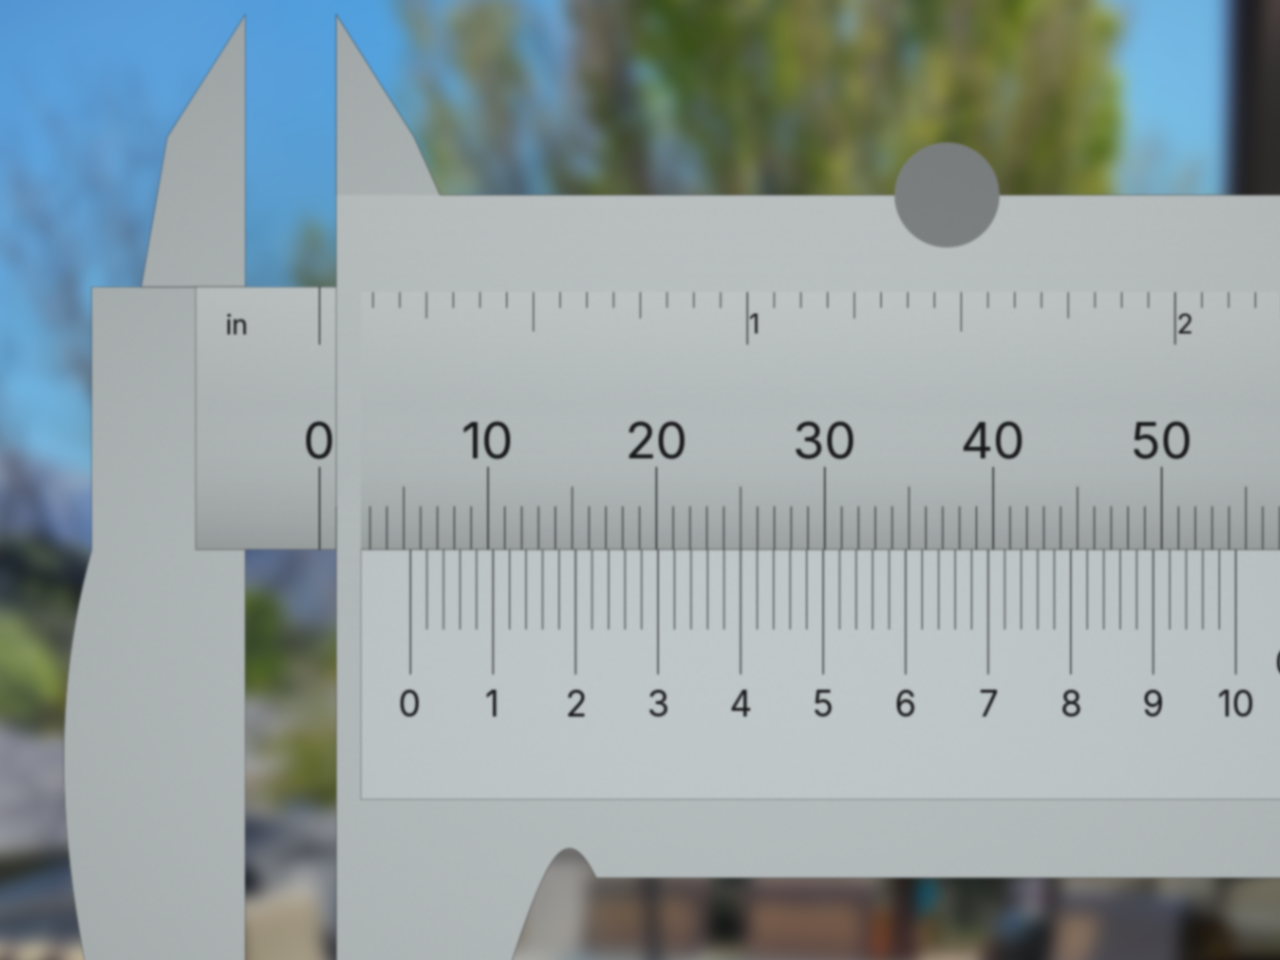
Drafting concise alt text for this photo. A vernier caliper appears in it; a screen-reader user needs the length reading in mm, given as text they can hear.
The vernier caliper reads 5.4 mm
